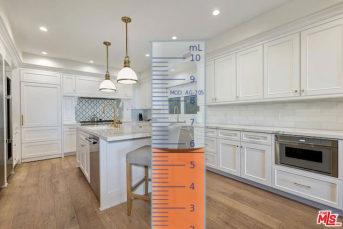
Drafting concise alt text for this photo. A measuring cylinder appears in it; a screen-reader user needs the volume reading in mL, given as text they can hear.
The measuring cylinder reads 5.6 mL
